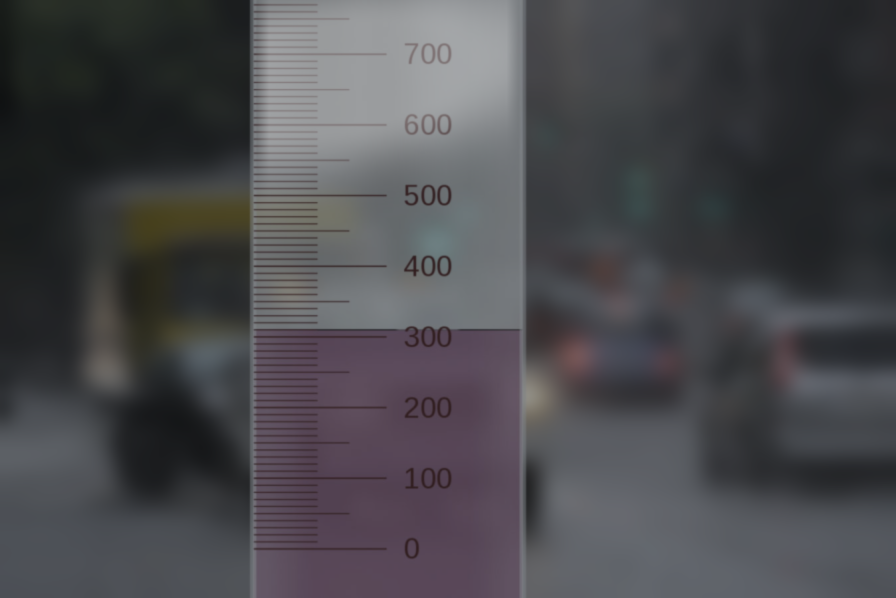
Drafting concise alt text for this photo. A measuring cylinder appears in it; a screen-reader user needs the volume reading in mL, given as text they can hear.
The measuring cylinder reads 310 mL
